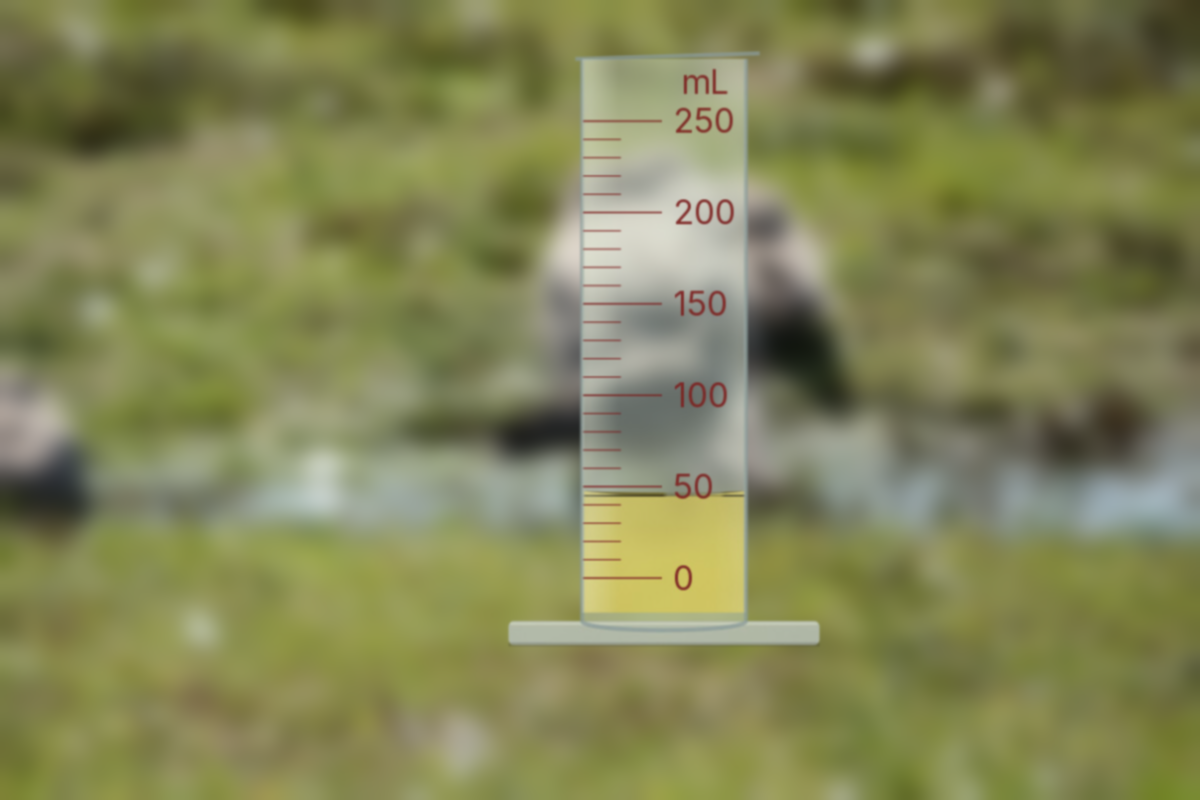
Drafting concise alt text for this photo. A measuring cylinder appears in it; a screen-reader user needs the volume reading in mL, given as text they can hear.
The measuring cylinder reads 45 mL
